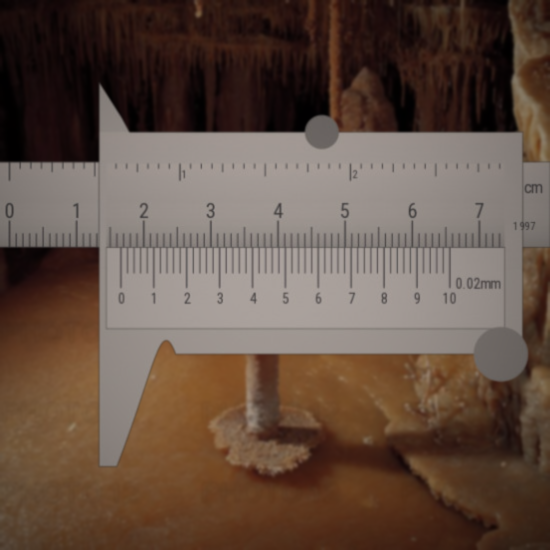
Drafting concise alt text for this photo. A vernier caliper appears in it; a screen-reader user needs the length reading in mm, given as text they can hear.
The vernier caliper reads 16.6 mm
